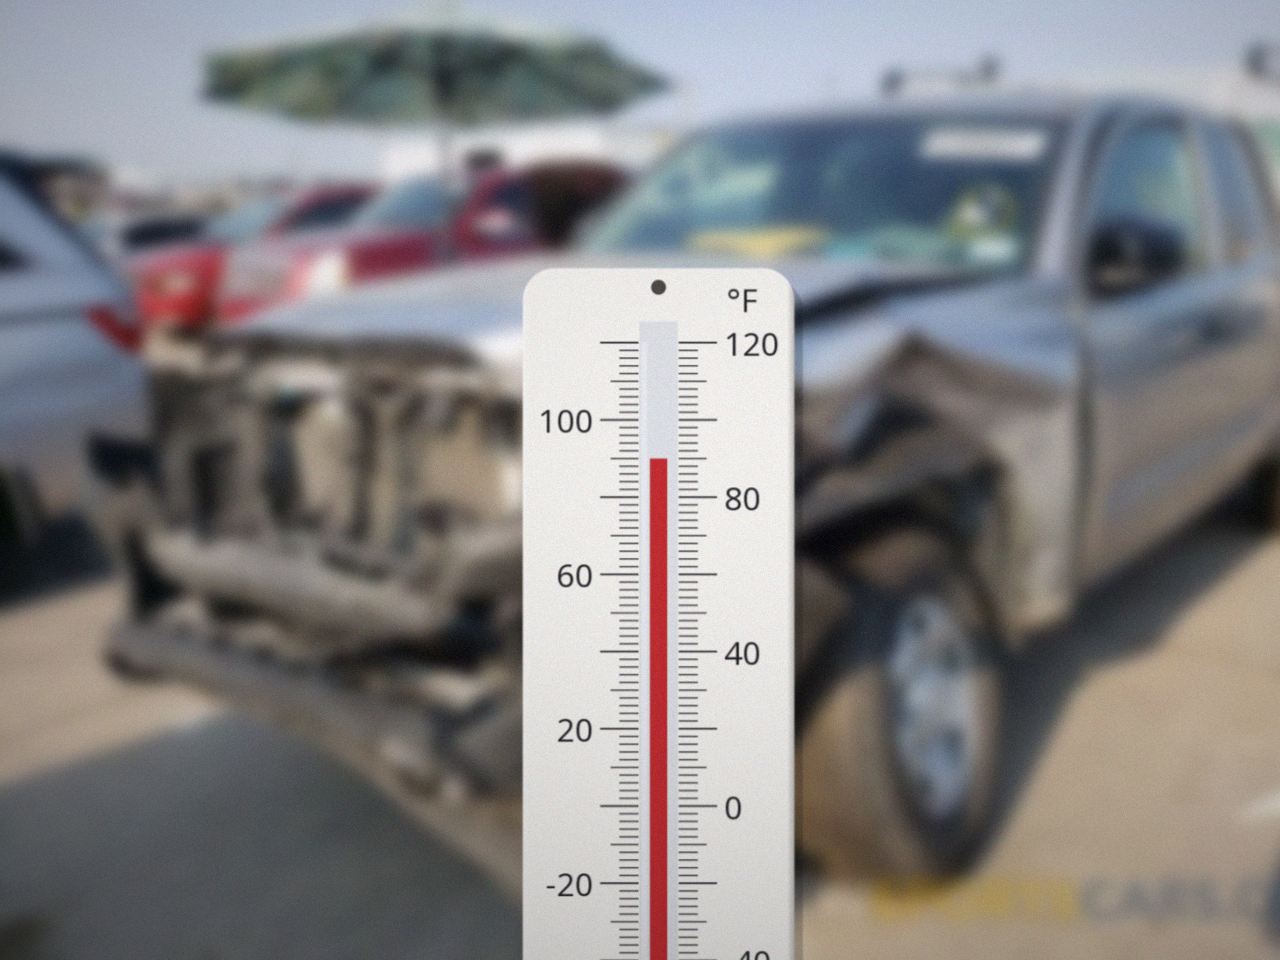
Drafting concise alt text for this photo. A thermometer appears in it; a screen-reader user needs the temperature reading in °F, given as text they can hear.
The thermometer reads 90 °F
